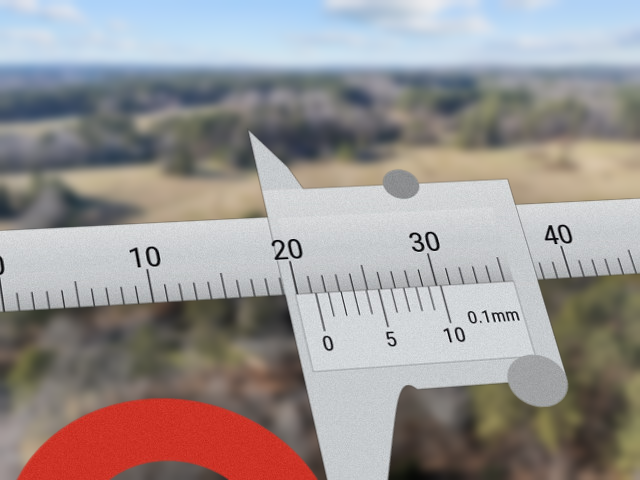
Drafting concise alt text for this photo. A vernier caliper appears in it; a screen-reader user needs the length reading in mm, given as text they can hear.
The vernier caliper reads 21.3 mm
